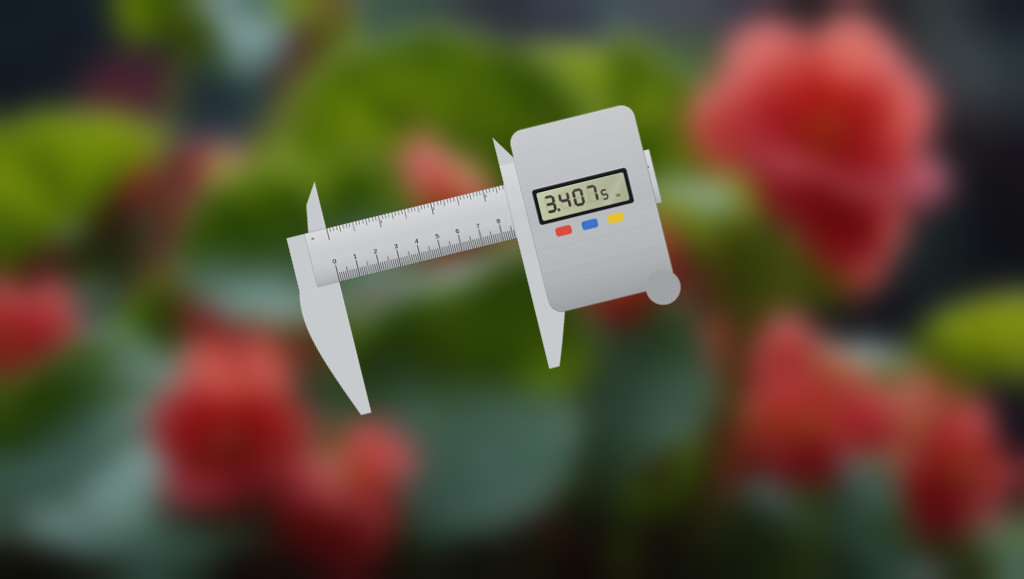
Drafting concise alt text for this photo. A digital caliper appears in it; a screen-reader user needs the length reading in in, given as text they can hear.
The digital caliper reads 3.4075 in
